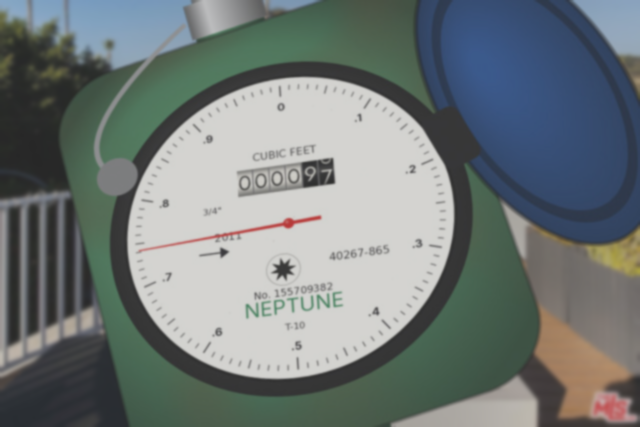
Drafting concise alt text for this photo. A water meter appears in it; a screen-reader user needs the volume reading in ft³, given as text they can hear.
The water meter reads 96.74 ft³
